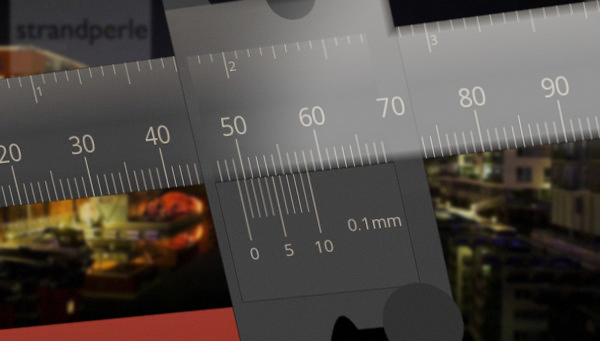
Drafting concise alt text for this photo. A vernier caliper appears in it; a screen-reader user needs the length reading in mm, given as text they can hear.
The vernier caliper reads 49.0 mm
